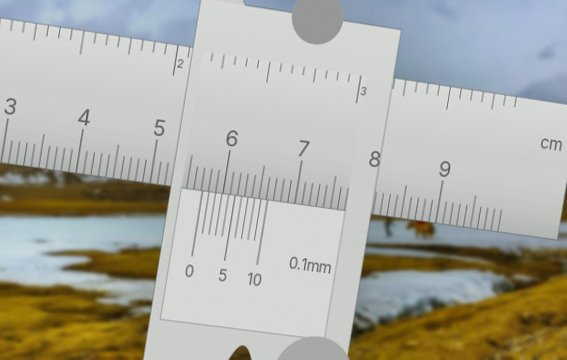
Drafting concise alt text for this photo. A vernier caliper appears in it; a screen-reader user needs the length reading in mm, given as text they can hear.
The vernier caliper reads 57.2 mm
